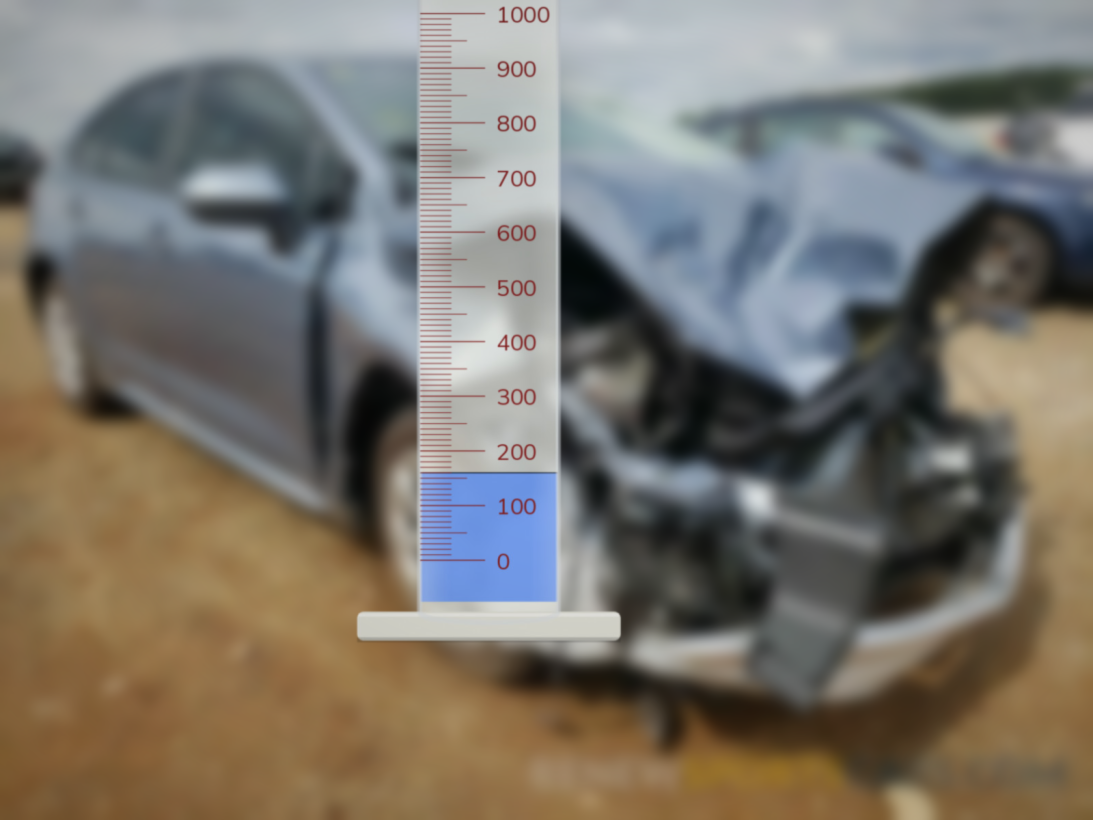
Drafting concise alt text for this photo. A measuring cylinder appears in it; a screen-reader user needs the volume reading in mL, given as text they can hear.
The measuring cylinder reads 160 mL
